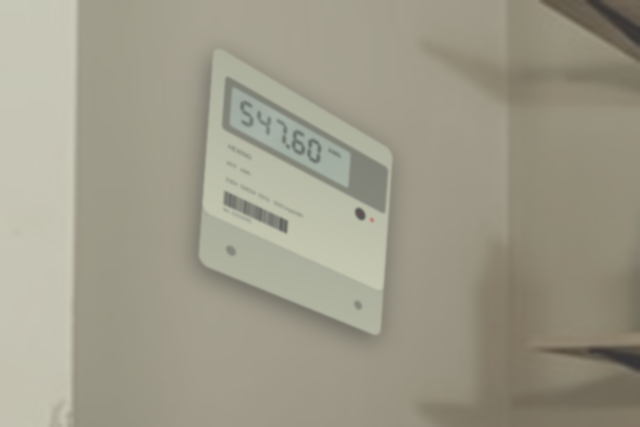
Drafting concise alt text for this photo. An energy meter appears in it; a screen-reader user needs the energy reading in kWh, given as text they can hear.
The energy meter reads 547.60 kWh
